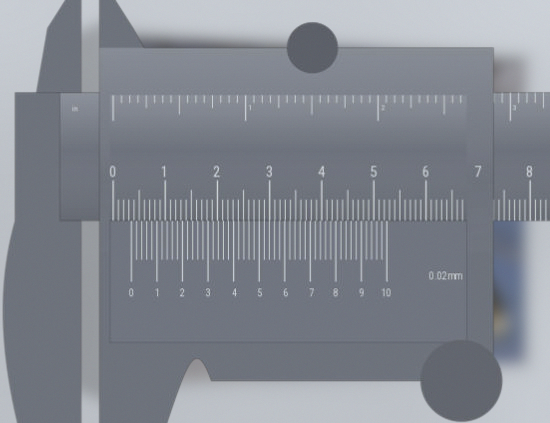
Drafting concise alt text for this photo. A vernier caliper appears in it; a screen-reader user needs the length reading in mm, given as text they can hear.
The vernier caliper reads 3.5 mm
